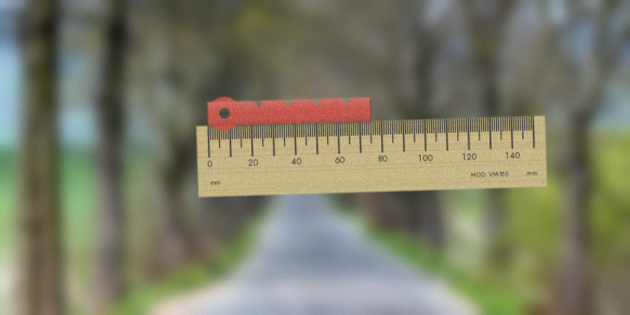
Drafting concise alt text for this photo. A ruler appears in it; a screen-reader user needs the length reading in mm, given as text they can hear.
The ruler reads 75 mm
